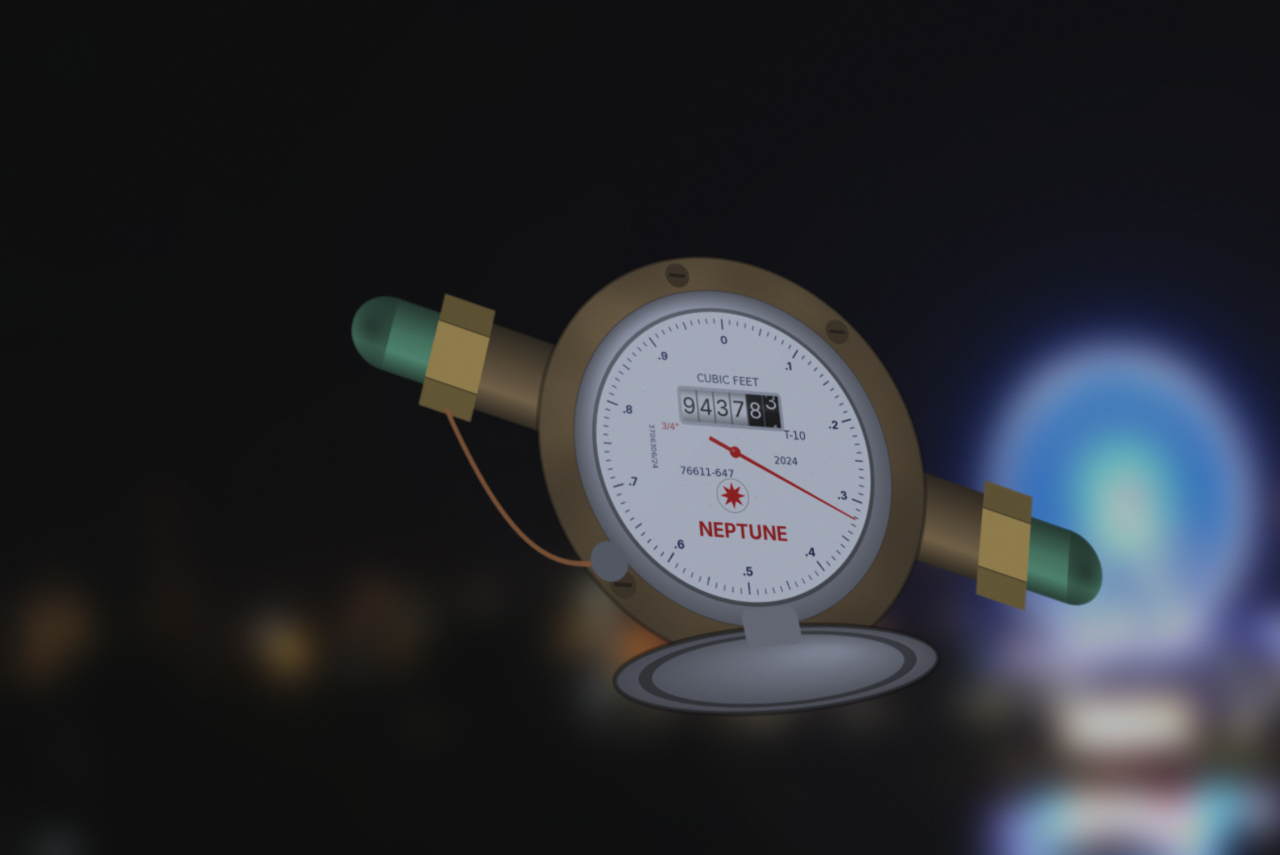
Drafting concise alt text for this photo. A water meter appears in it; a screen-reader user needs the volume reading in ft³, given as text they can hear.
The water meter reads 943783.32 ft³
